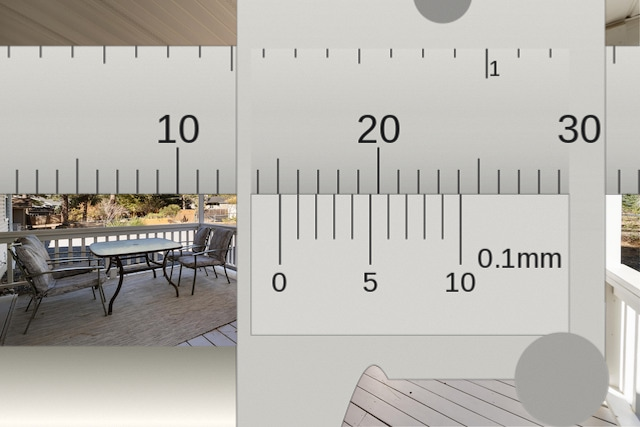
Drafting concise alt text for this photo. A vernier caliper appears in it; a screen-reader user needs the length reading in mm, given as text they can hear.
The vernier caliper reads 15.1 mm
